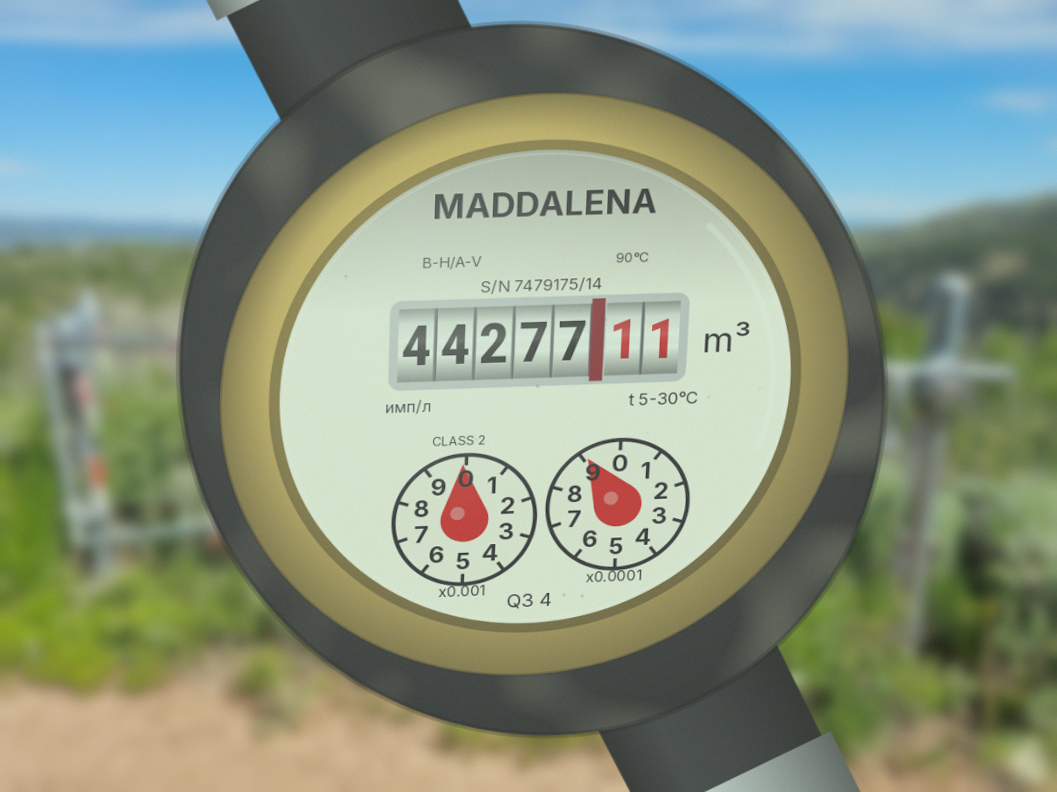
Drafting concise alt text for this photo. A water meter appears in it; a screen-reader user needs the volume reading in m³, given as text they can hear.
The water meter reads 44277.1099 m³
